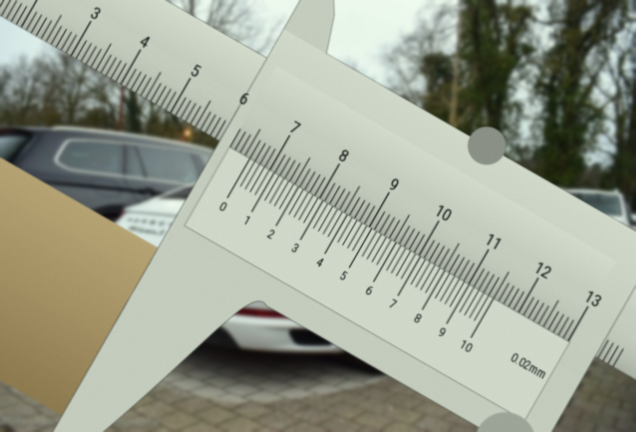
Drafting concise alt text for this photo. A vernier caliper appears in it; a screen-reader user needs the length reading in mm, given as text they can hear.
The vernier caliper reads 66.0 mm
